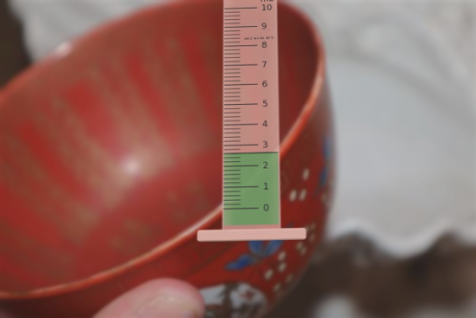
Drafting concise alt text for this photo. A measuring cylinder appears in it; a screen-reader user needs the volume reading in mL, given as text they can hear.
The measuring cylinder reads 2.6 mL
